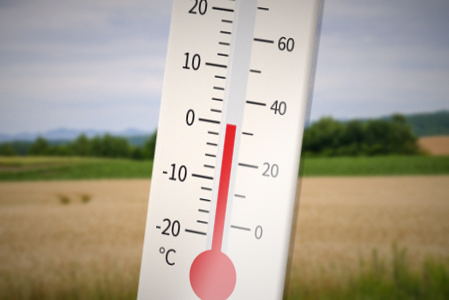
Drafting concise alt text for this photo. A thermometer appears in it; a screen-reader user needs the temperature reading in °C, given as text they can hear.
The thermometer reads 0 °C
